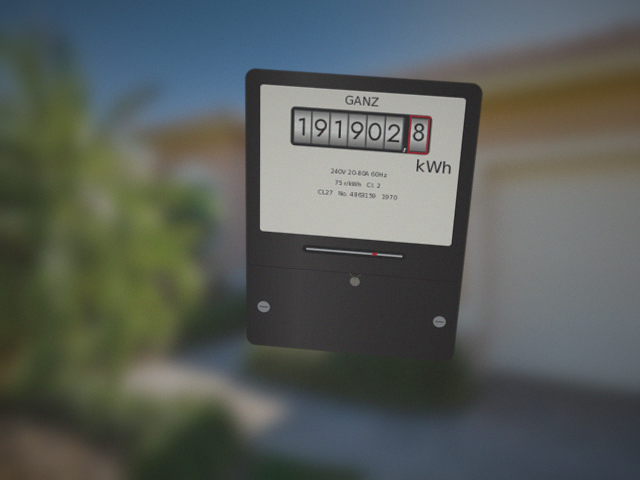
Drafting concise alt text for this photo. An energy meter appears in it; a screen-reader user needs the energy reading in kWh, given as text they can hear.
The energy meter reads 191902.8 kWh
